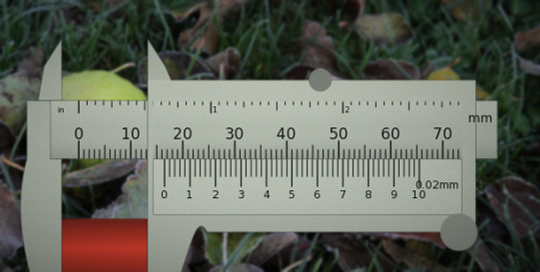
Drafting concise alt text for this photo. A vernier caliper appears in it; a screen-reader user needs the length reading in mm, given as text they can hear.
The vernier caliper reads 16.5 mm
